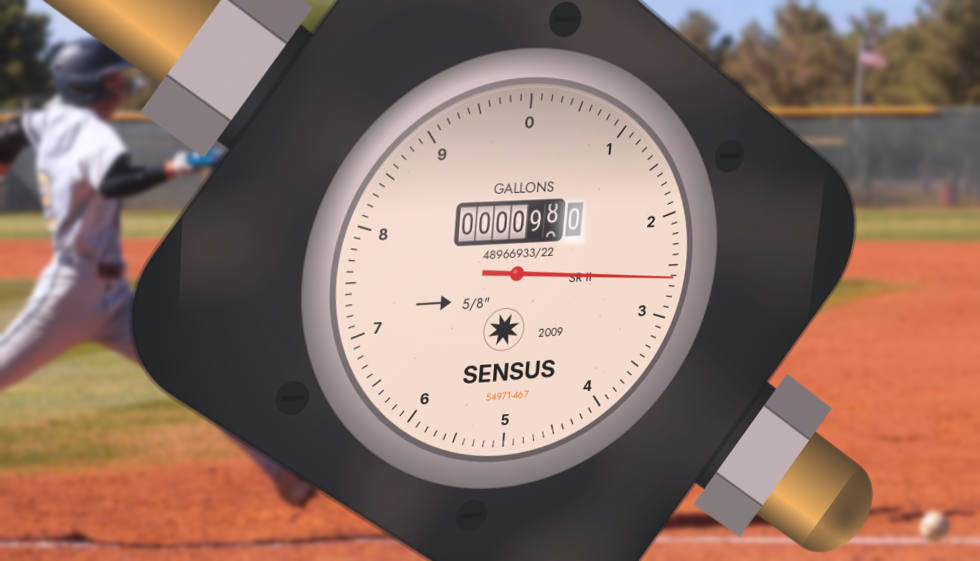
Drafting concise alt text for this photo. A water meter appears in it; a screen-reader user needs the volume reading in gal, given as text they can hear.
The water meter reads 982.6 gal
